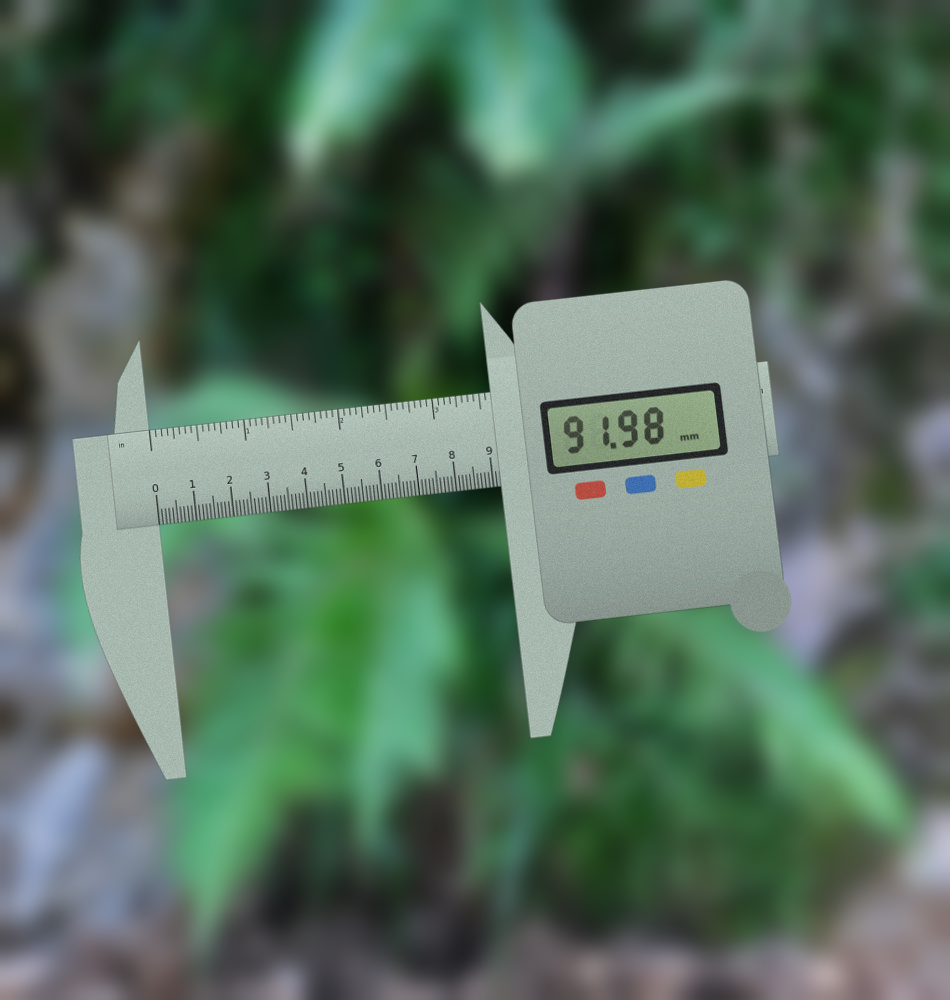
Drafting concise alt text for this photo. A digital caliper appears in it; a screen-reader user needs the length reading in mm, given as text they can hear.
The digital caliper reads 91.98 mm
